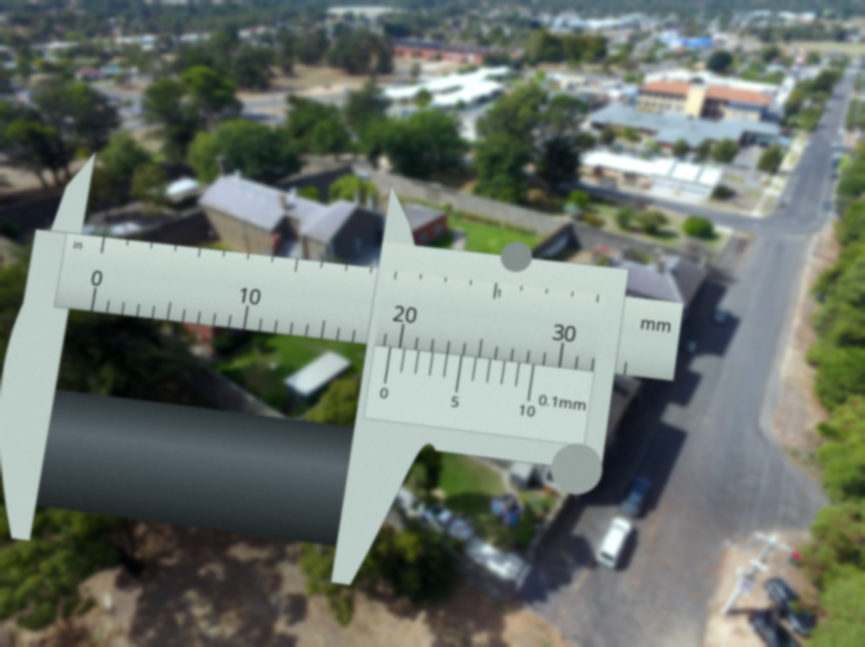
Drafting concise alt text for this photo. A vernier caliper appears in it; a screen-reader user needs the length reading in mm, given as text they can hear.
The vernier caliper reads 19.4 mm
